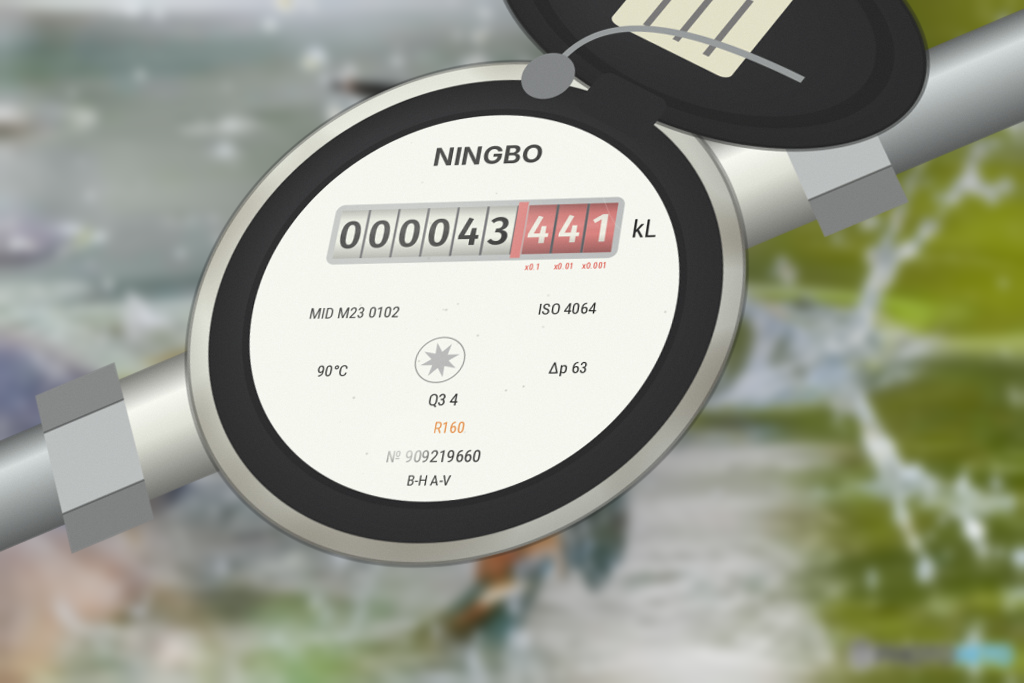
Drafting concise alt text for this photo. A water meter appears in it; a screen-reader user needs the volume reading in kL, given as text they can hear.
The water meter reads 43.441 kL
